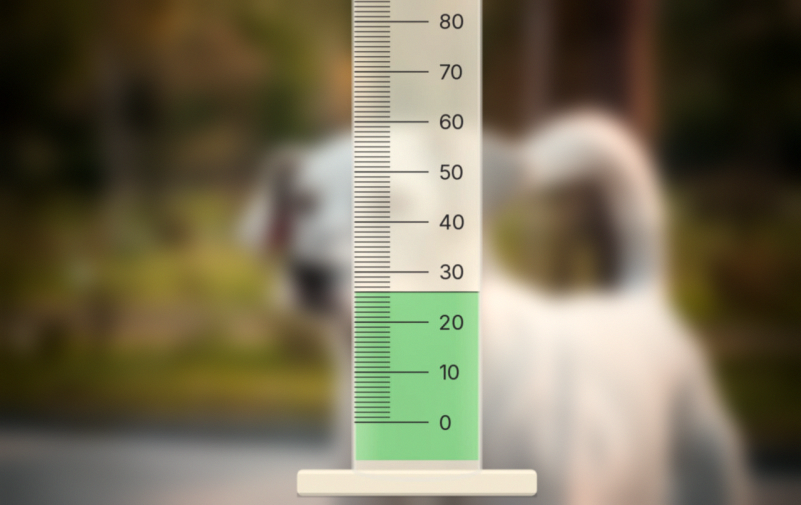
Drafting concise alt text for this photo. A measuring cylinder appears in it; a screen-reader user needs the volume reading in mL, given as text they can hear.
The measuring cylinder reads 26 mL
